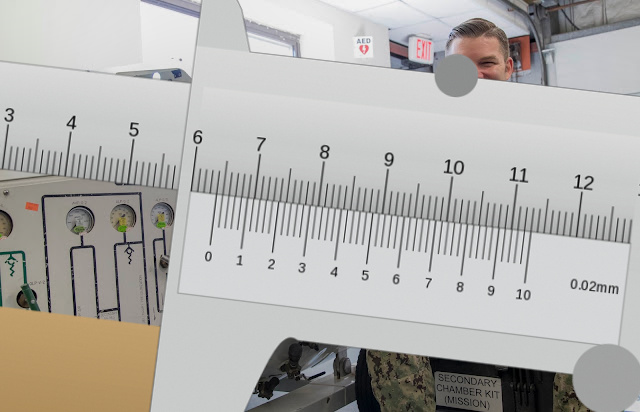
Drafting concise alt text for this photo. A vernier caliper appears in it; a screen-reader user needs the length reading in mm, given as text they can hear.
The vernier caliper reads 64.0 mm
